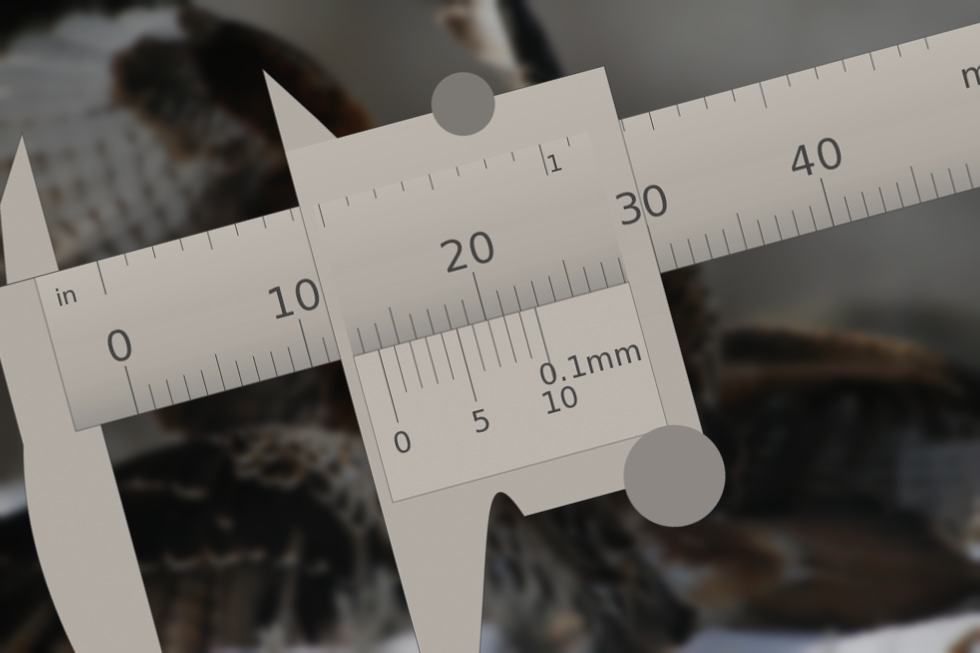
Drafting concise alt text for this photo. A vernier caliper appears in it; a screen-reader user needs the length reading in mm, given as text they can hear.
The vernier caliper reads 13.8 mm
